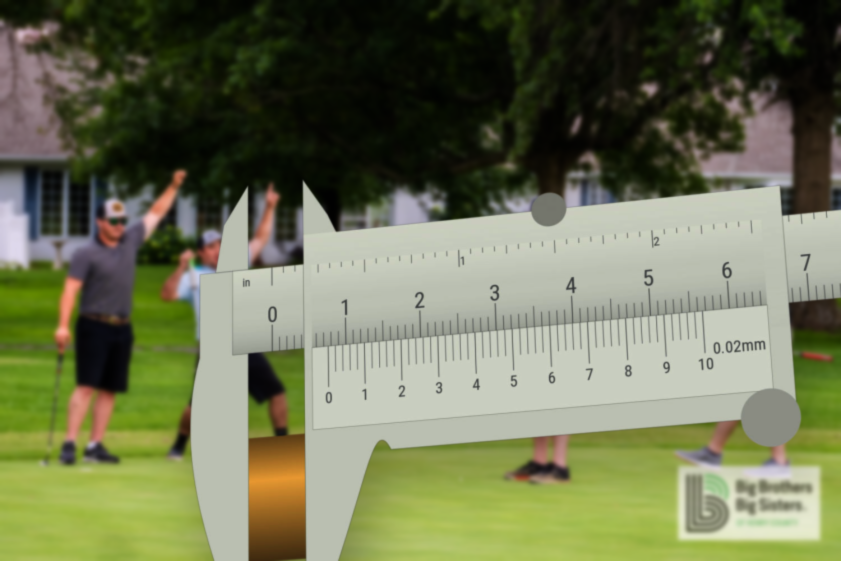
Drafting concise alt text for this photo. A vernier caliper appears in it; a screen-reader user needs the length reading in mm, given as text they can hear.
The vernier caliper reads 7.6 mm
